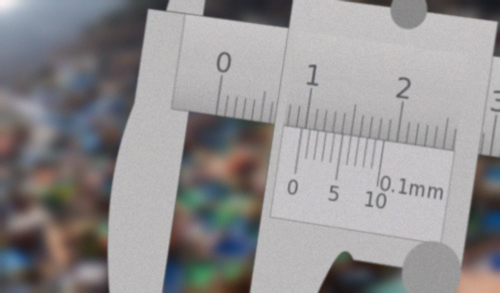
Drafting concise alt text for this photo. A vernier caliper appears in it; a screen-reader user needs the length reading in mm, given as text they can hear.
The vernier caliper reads 9.6 mm
